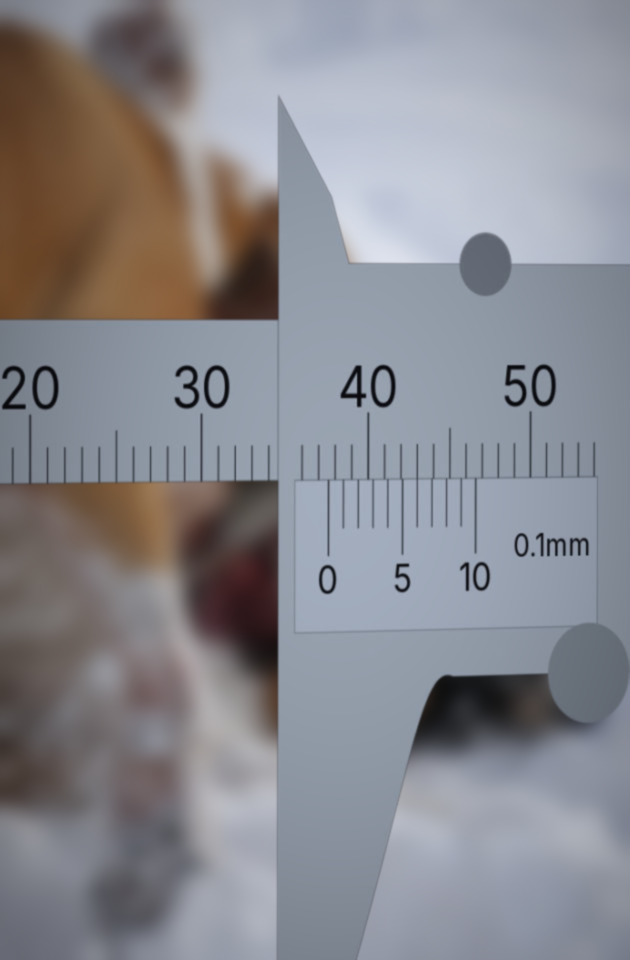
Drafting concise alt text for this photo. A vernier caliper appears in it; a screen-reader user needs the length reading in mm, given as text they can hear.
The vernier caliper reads 37.6 mm
